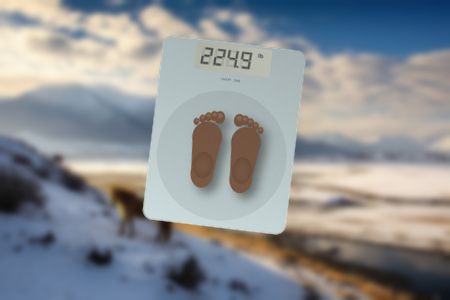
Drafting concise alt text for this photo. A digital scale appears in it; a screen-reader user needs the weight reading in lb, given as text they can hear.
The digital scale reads 224.9 lb
